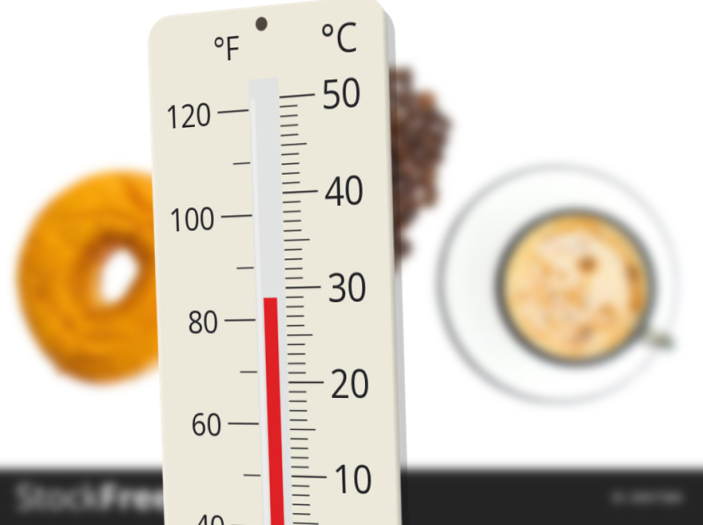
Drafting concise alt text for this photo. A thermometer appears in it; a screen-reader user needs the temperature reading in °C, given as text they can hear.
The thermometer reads 29 °C
